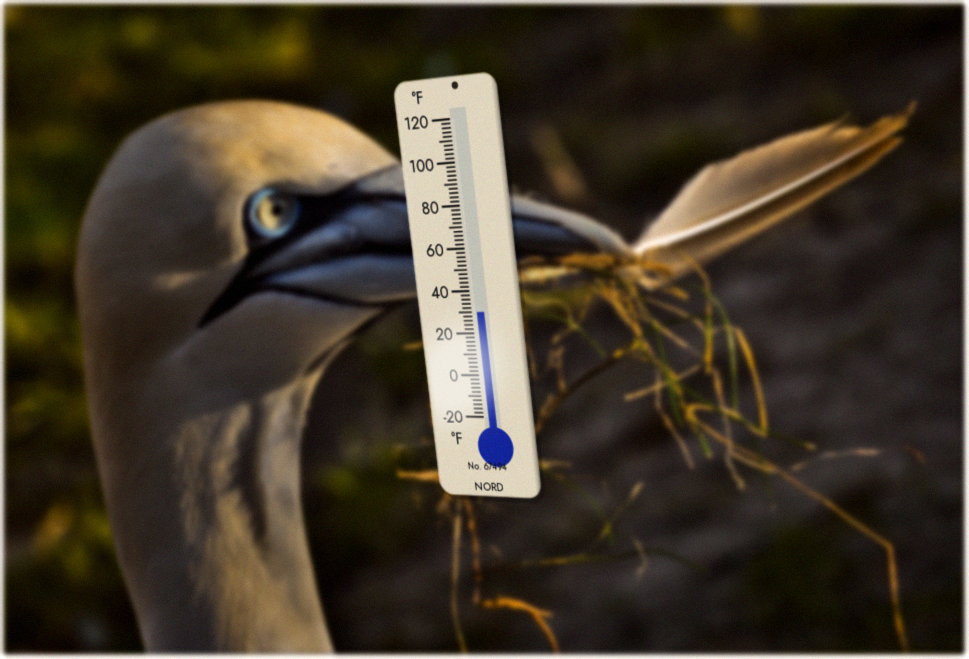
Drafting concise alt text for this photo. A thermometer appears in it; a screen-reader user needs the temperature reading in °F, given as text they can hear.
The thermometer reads 30 °F
